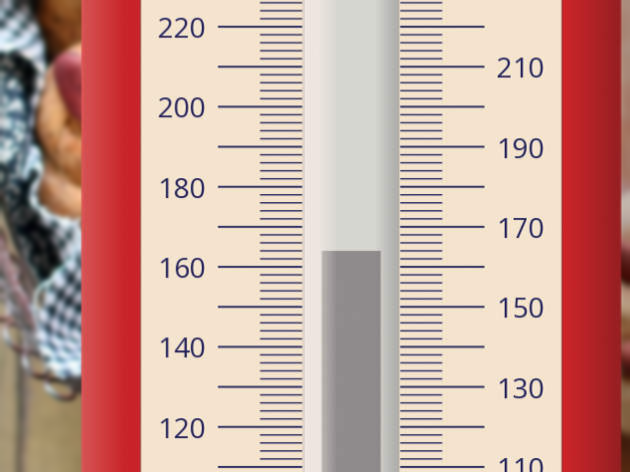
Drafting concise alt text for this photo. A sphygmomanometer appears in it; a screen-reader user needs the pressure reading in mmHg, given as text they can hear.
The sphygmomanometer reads 164 mmHg
